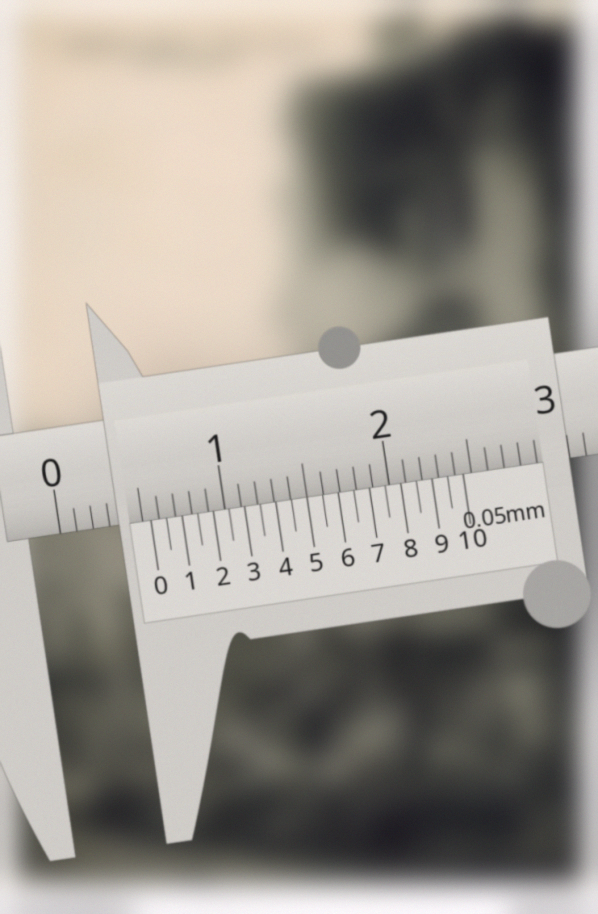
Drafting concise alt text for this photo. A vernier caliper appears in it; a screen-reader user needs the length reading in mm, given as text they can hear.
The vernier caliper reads 5.5 mm
